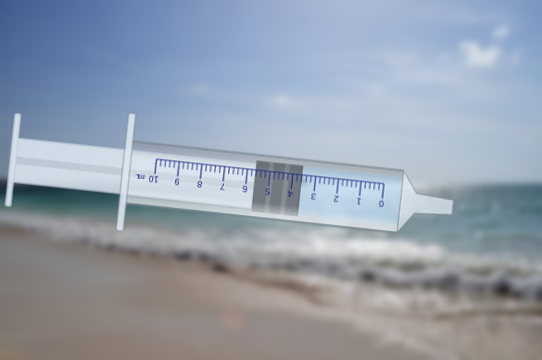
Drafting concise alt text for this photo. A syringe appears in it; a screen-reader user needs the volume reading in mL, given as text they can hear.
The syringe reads 3.6 mL
